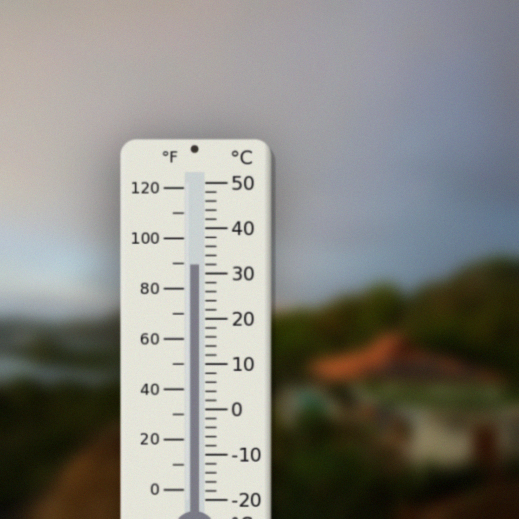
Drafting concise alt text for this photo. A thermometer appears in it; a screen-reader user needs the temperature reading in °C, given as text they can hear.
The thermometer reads 32 °C
